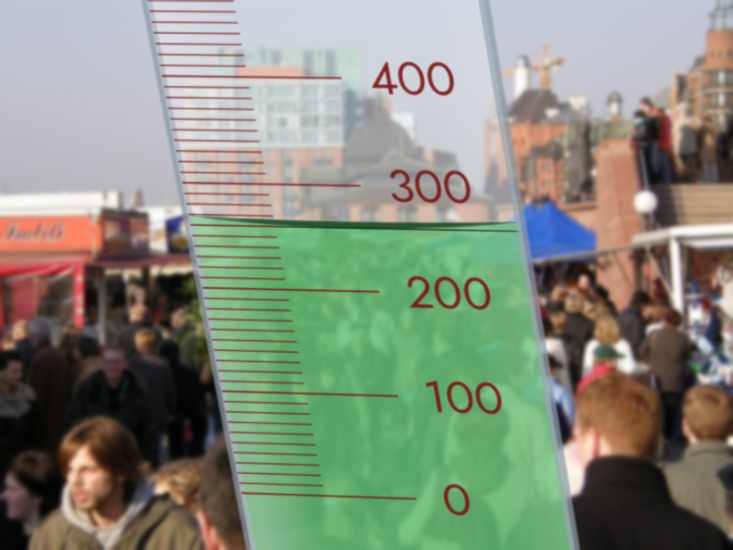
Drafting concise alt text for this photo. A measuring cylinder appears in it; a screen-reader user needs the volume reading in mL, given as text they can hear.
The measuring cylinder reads 260 mL
